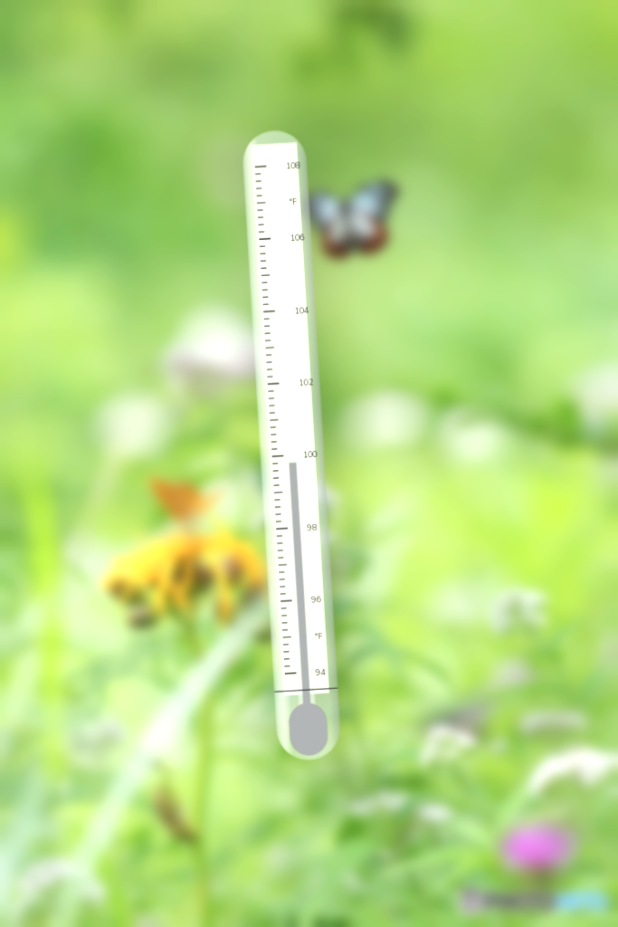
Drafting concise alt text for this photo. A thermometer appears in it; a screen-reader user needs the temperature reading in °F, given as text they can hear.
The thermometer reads 99.8 °F
